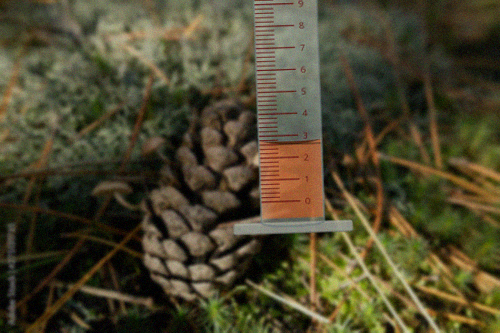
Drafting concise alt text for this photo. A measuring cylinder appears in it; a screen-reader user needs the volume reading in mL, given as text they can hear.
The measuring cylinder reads 2.6 mL
